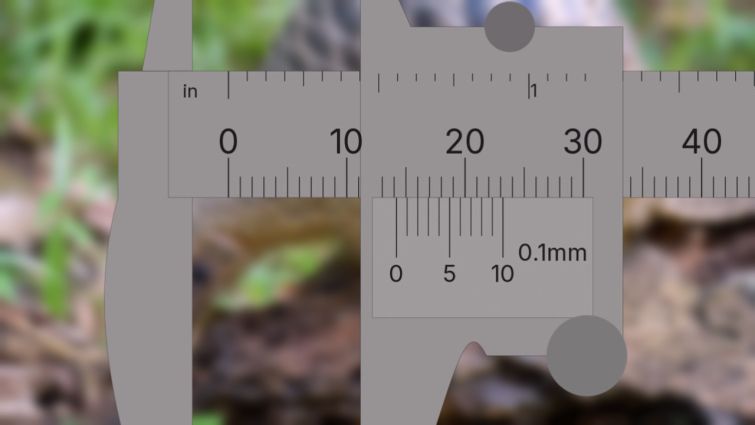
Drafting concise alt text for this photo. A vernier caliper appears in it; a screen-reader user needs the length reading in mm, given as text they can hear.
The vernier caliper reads 14.2 mm
